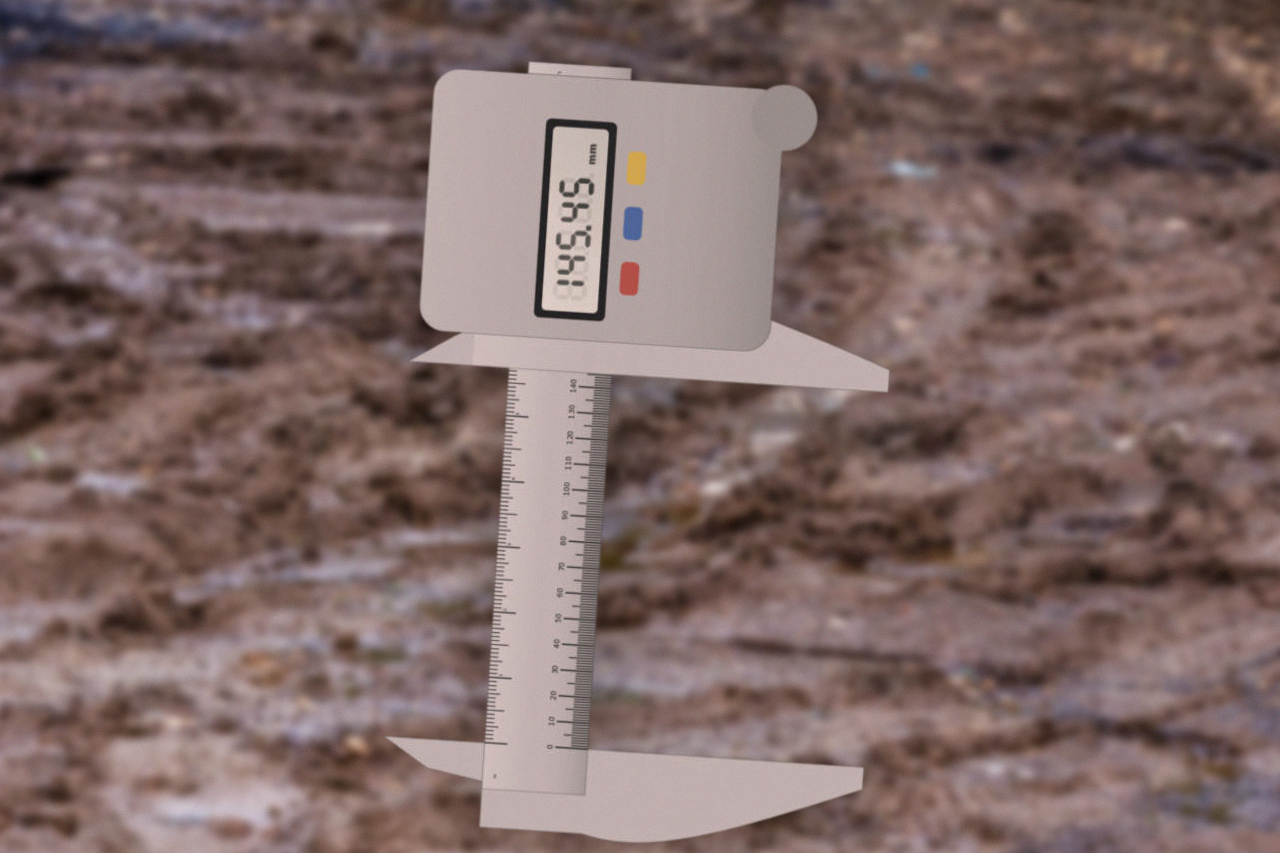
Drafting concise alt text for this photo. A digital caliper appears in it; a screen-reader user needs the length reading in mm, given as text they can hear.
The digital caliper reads 145.45 mm
